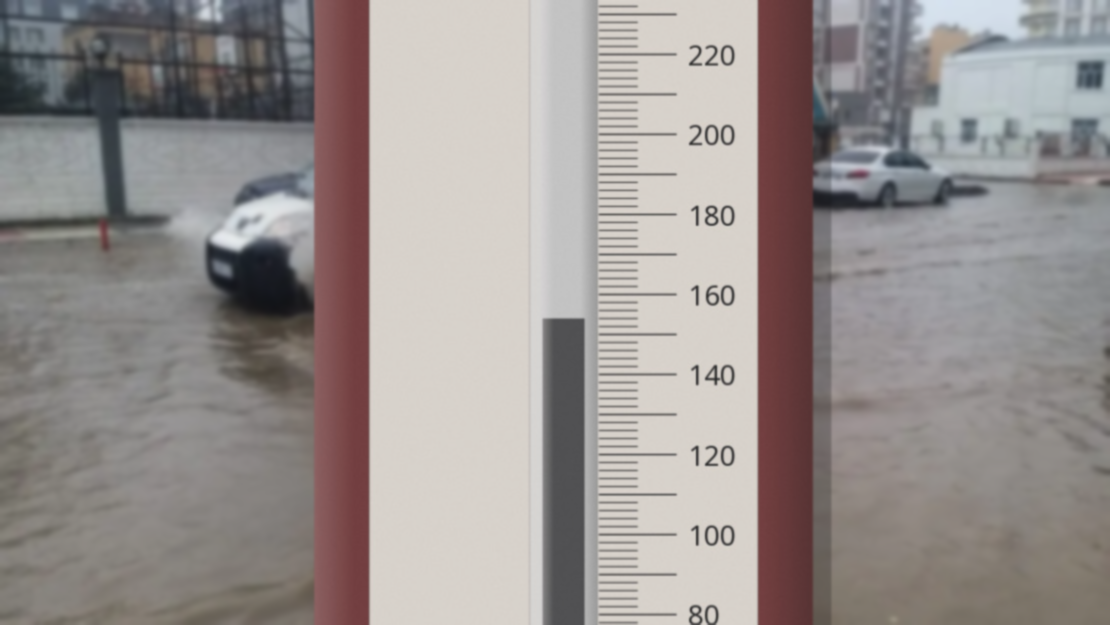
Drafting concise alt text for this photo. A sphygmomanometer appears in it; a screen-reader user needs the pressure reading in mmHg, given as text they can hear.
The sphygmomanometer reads 154 mmHg
